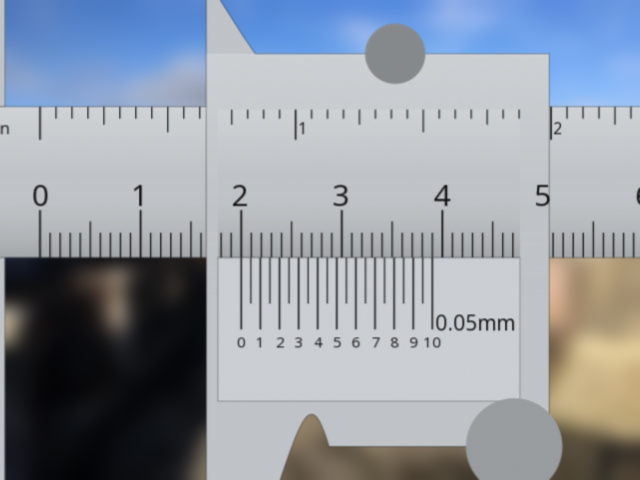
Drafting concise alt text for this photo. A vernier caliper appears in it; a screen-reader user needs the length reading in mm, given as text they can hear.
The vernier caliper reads 20.0 mm
